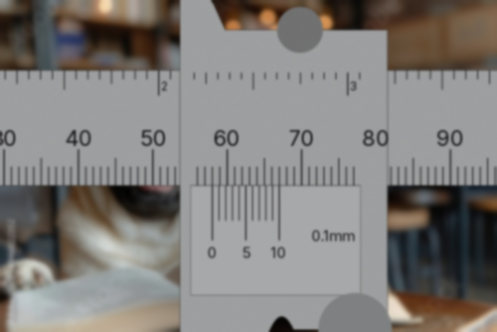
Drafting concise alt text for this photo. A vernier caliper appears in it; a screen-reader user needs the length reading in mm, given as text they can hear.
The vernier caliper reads 58.0 mm
